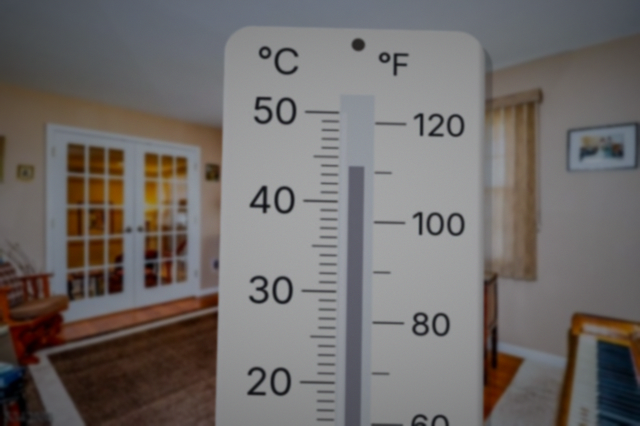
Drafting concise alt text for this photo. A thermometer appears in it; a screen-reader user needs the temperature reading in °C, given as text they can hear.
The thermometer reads 44 °C
